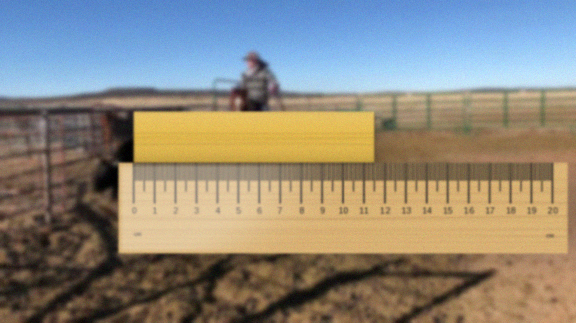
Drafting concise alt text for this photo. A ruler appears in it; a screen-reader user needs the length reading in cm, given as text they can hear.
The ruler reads 11.5 cm
